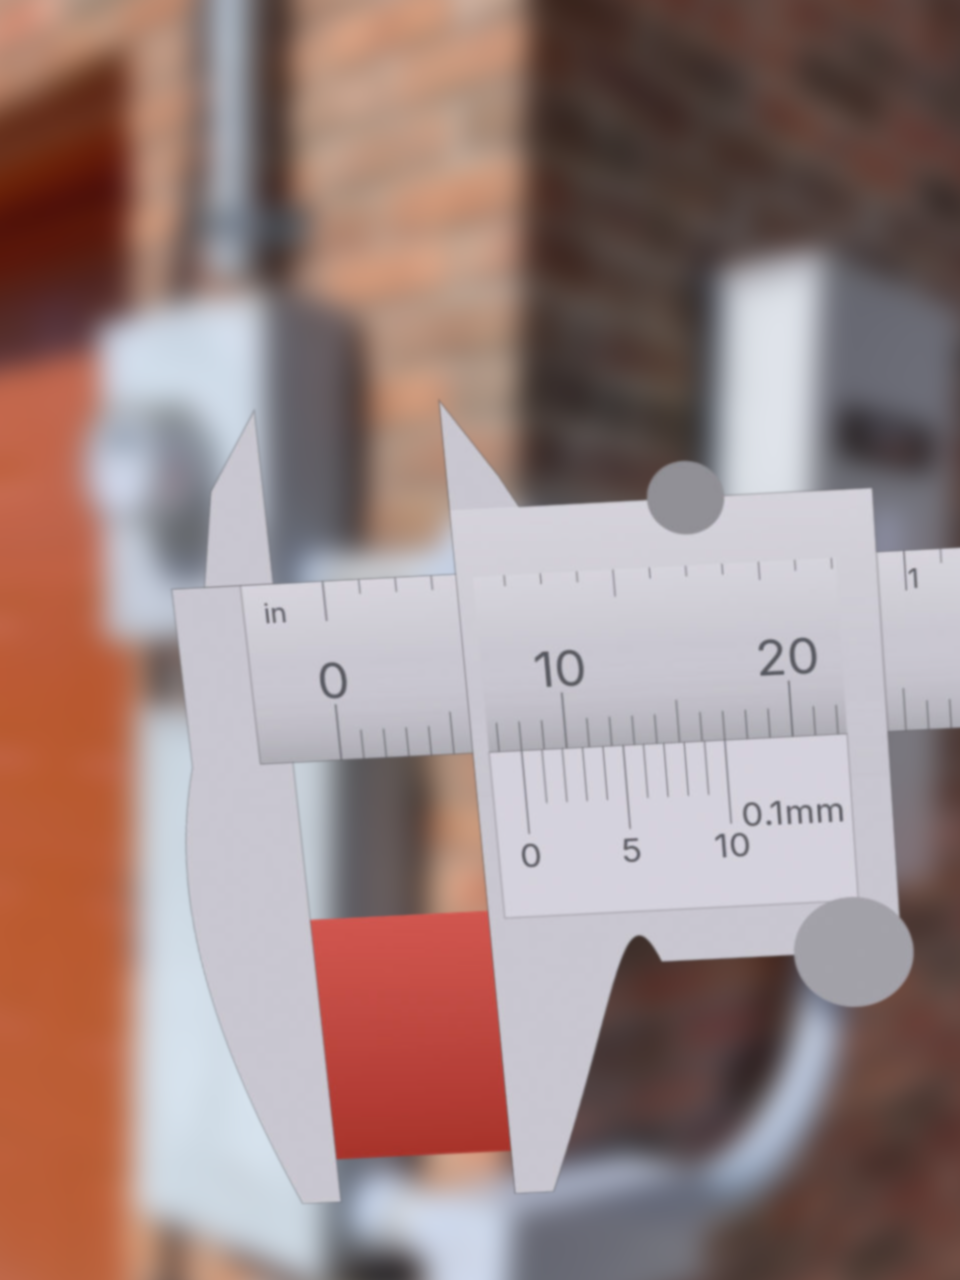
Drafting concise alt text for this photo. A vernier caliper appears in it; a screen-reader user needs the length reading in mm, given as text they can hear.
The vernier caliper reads 8.0 mm
